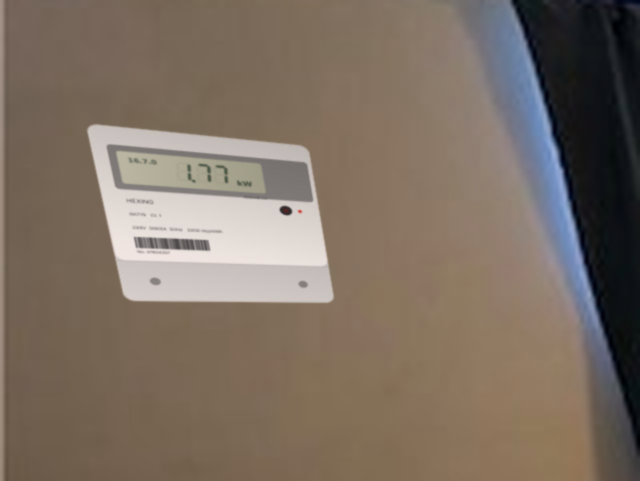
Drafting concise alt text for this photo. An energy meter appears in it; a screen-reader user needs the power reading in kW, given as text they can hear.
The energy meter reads 1.77 kW
